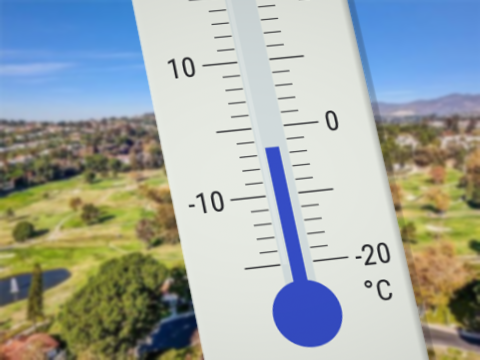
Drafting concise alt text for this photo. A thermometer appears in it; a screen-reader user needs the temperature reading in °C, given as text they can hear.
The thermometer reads -3 °C
